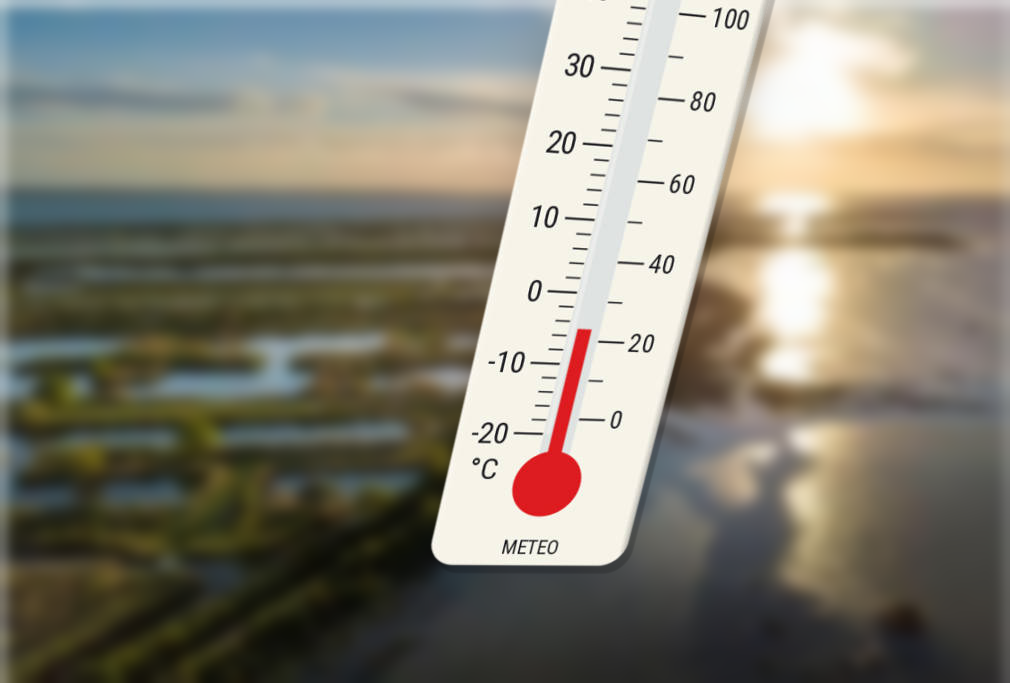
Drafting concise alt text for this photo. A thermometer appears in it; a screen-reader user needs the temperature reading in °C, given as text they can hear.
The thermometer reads -5 °C
